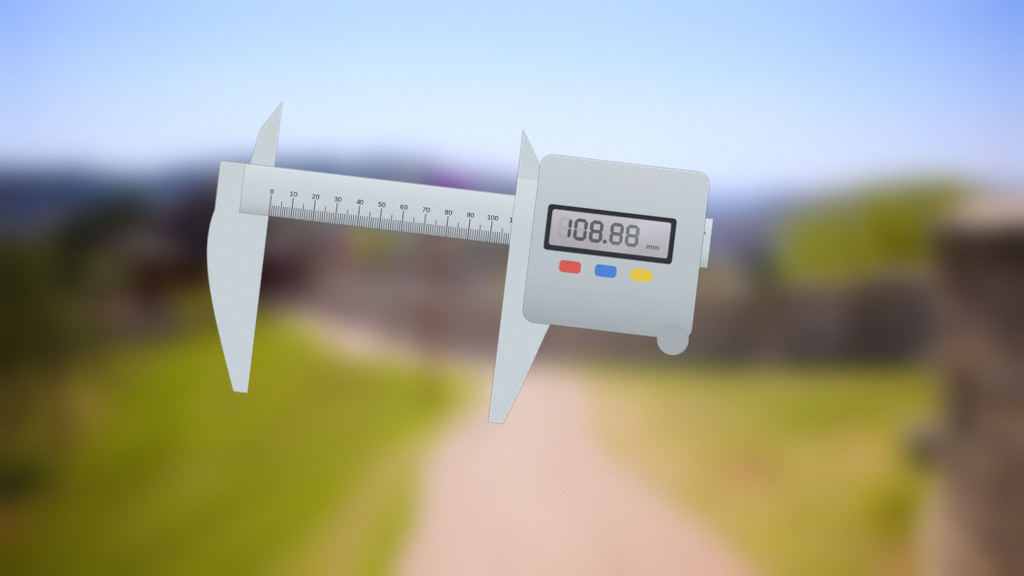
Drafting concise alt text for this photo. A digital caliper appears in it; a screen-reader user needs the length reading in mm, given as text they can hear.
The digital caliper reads 108.88 mm
